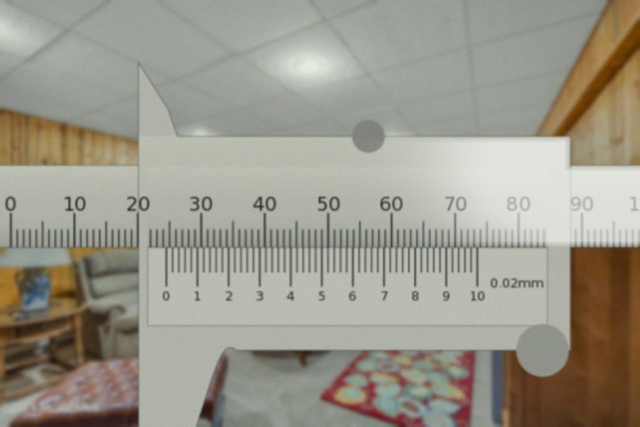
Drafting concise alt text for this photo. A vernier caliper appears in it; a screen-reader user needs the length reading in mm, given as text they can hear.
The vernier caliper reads 24.5 mm
